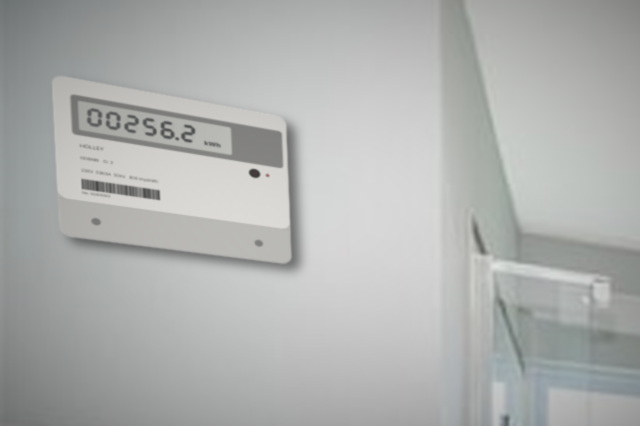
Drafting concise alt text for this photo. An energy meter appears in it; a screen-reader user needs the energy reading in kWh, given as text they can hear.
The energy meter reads 256.2 kWh
